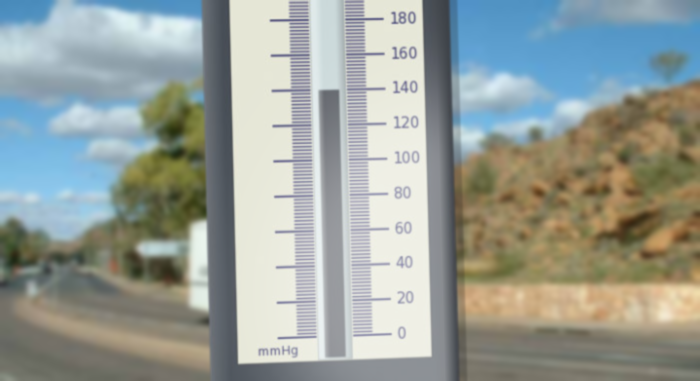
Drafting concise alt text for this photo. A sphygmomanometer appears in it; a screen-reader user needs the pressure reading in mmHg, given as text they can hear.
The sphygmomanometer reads 140 mmHg
